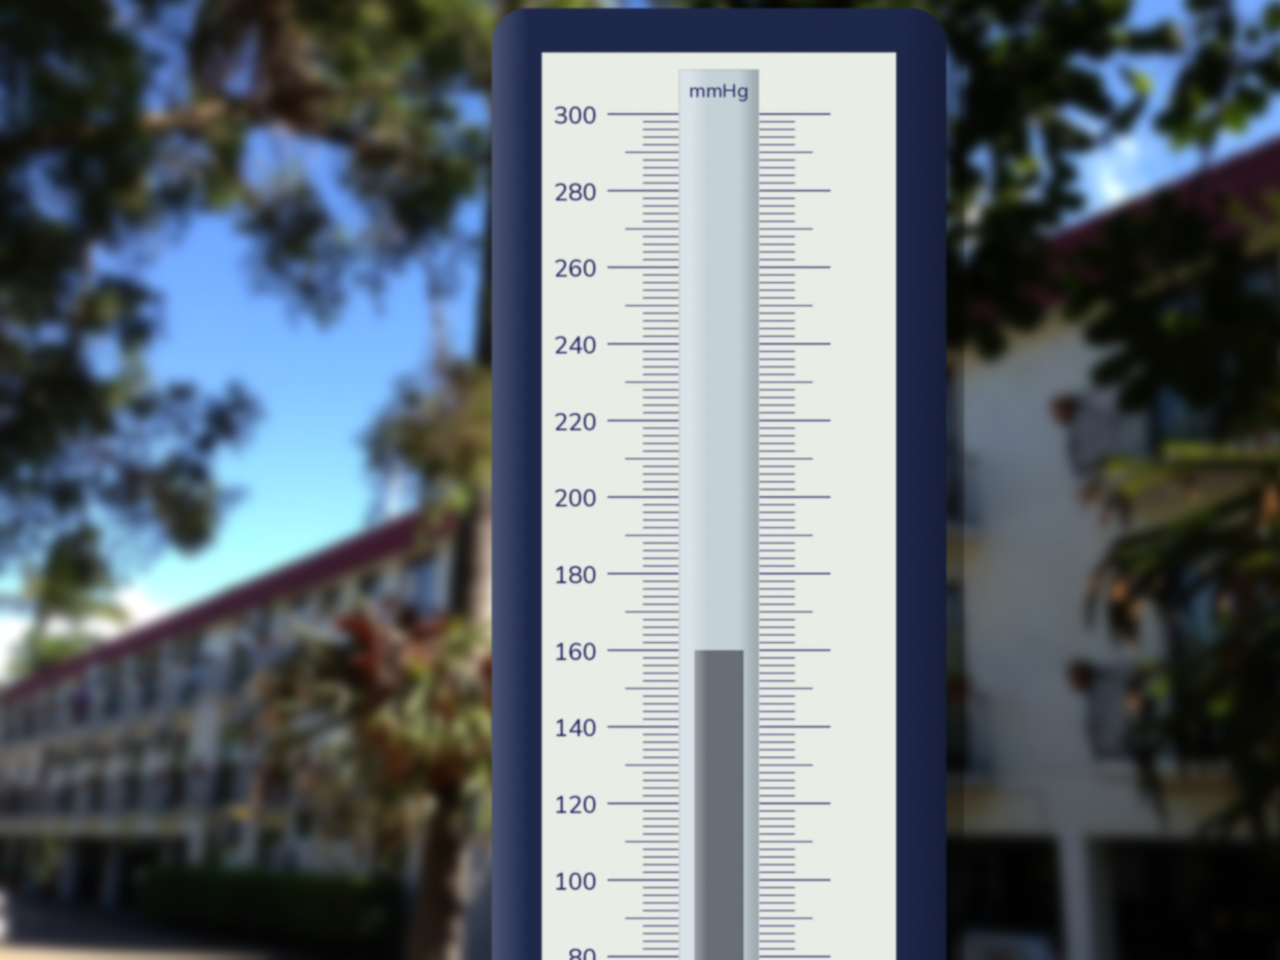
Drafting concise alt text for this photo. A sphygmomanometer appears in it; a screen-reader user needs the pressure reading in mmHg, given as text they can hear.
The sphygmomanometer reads 160 mmHg
